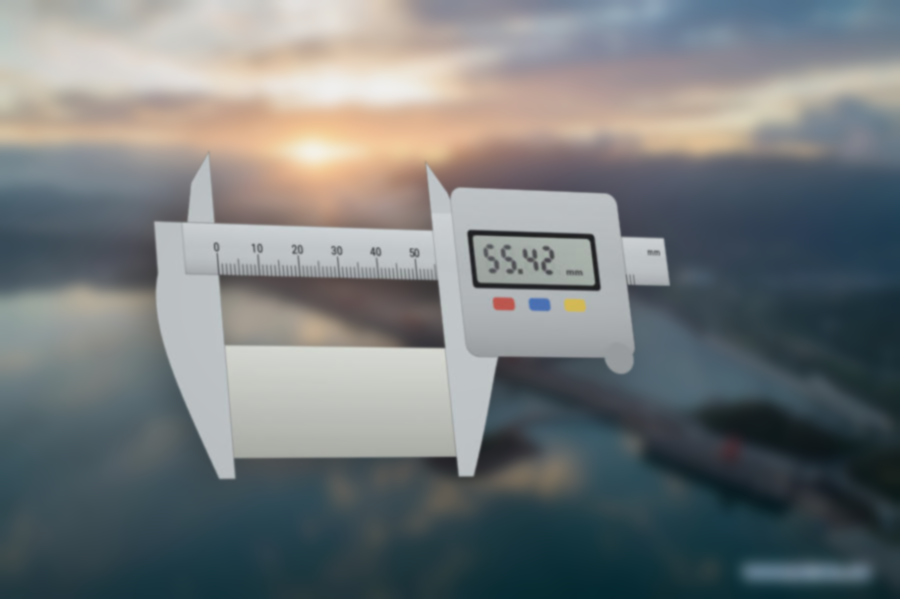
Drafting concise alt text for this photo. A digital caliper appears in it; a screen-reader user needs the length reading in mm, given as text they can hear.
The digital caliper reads 55.42 mm
